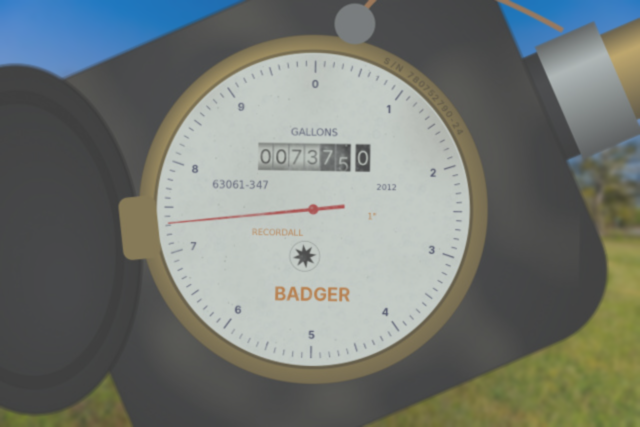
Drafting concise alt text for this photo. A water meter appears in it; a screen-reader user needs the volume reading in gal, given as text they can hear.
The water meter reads 73747.3 gal
